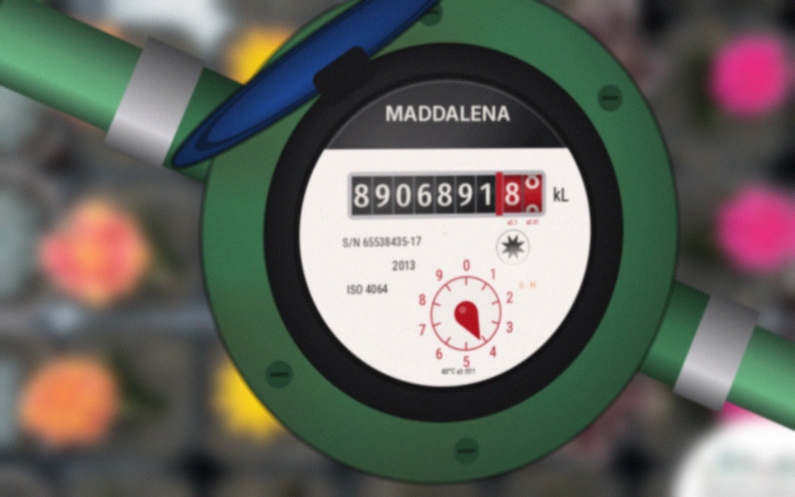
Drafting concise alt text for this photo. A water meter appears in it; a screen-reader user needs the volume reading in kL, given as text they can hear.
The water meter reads 8906891.884 kL
